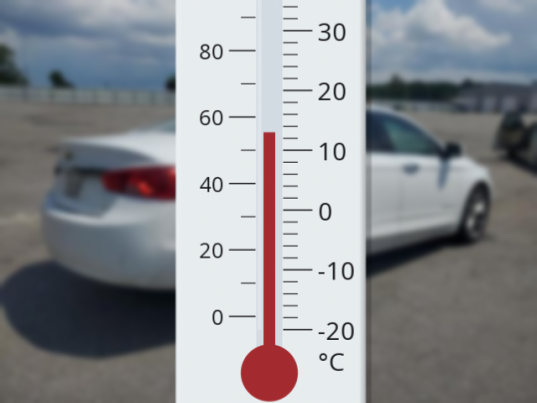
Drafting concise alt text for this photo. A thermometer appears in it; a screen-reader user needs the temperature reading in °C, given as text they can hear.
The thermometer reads 13 °C
